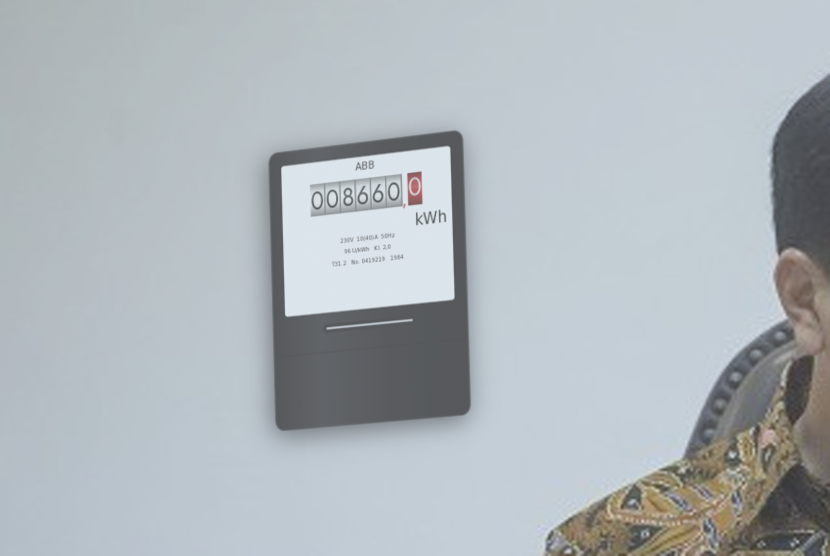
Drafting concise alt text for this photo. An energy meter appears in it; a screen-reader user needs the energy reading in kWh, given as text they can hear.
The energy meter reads 8660.0 kWh
